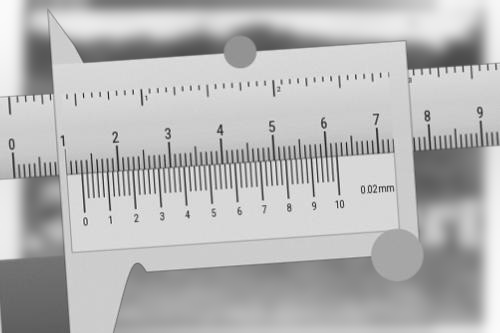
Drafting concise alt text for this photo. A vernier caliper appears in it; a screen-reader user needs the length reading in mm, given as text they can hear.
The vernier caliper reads 13.0 mm
